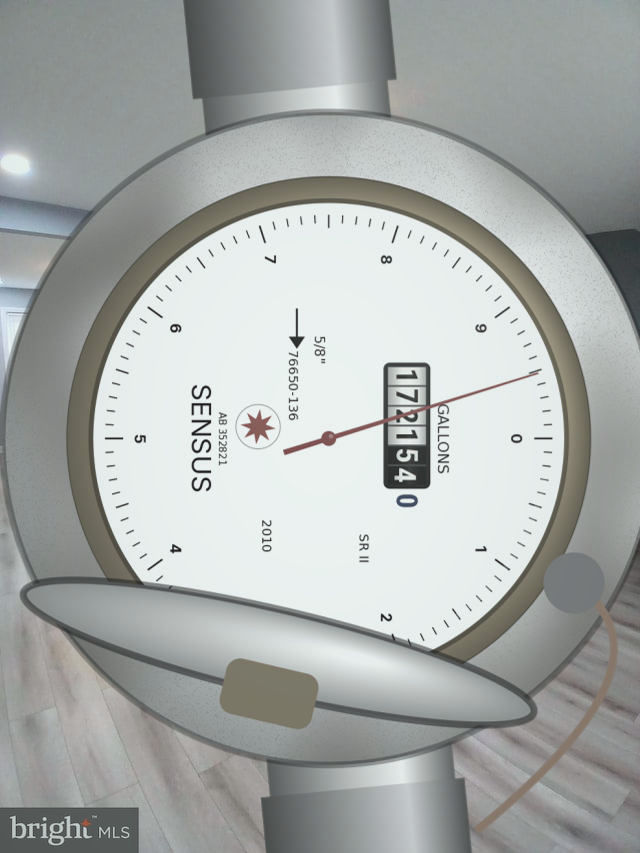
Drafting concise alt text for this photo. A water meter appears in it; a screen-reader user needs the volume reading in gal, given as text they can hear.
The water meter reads 1721539.5 gal
